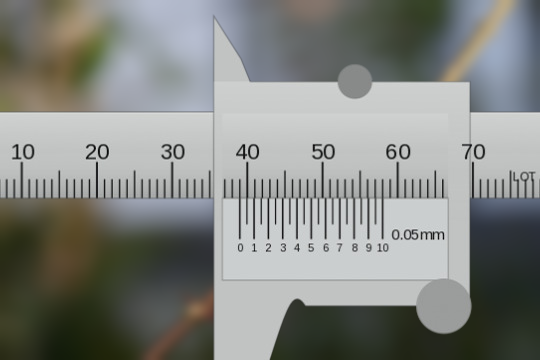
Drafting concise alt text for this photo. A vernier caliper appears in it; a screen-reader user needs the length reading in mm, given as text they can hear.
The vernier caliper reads 39.0 mm
